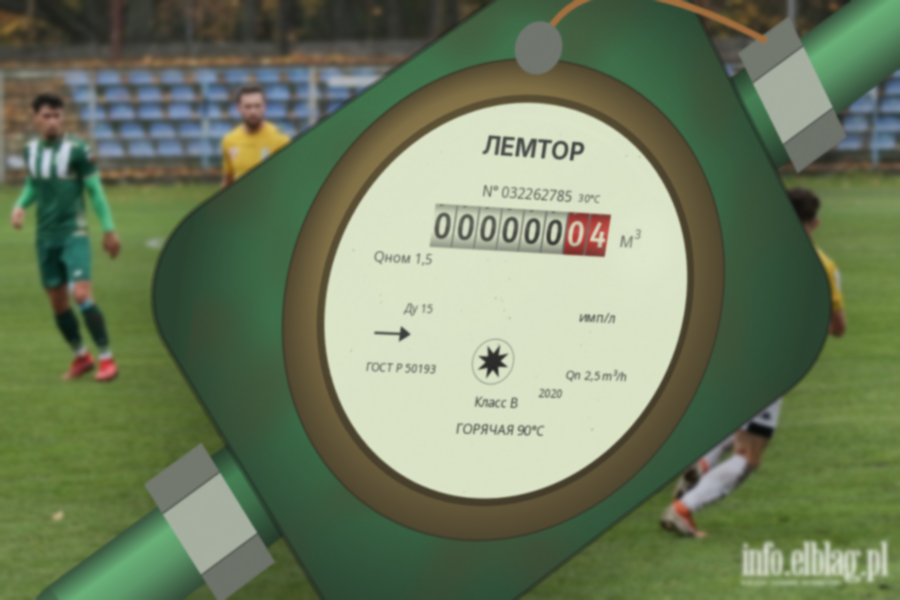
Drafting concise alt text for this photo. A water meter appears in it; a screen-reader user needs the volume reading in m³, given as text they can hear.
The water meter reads 0.04 m³
